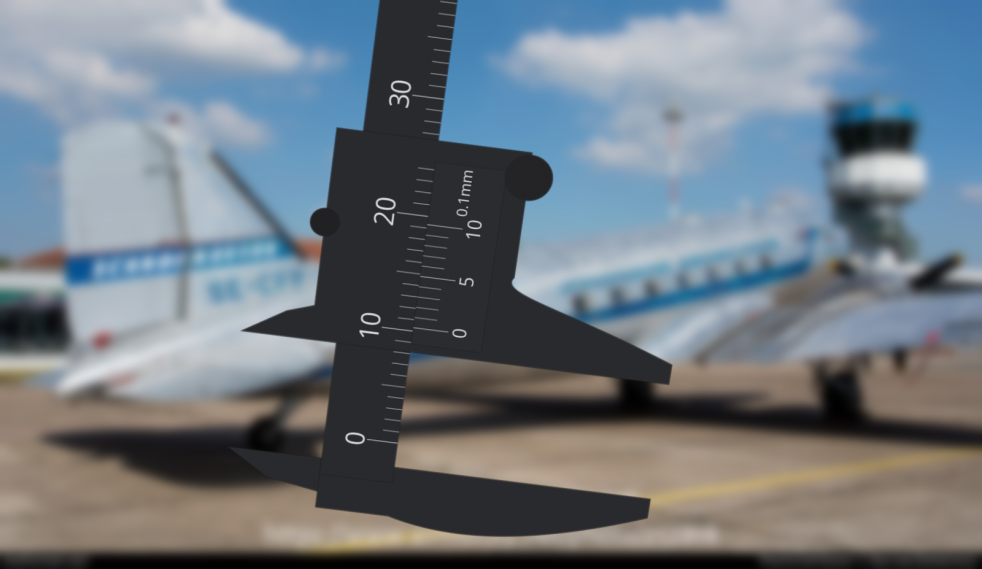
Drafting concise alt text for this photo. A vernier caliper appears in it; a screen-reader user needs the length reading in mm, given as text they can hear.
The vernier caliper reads 10.3 mm
